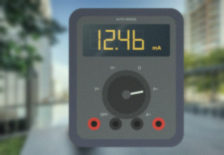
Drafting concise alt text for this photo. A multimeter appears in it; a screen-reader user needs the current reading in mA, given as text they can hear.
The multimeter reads 12.46 mA
